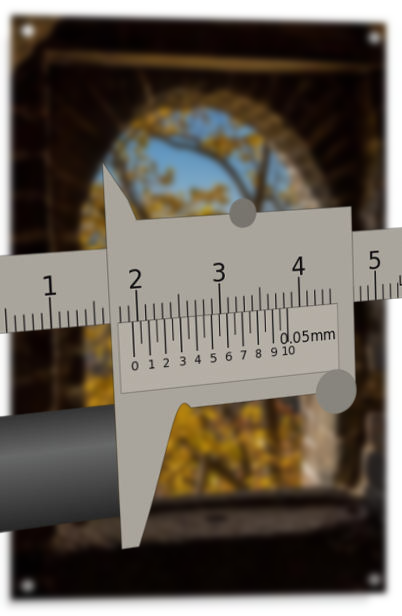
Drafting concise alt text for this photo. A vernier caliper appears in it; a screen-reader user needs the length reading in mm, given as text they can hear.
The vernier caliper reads 19.4 mm
